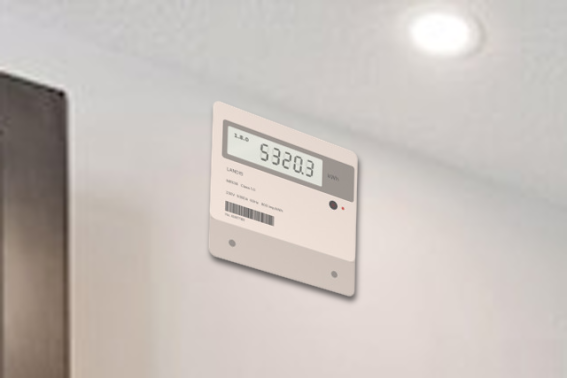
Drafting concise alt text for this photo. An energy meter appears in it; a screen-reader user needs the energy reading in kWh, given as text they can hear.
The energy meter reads 5320.3 kWh
